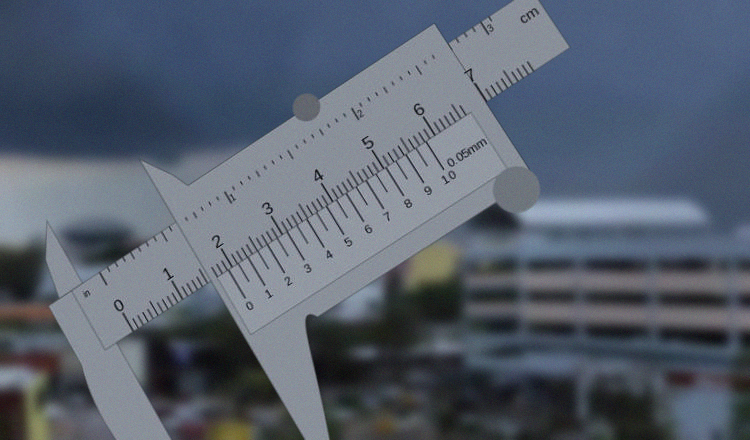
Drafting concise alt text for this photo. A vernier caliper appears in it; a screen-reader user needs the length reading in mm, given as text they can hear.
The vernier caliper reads 19.2 mm
